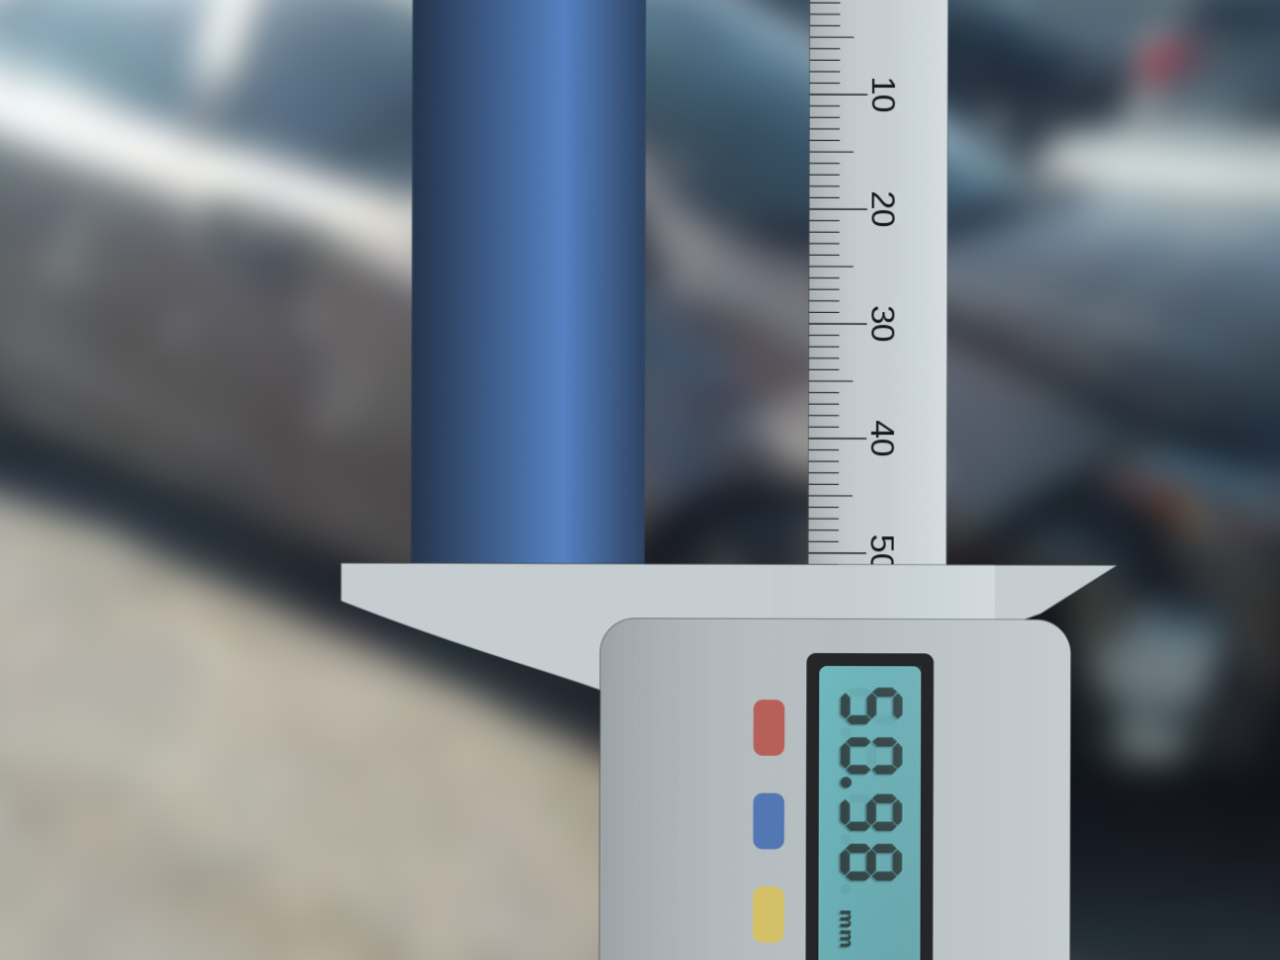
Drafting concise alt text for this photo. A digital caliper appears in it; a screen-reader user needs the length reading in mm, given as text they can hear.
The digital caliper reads 50.98 mm
